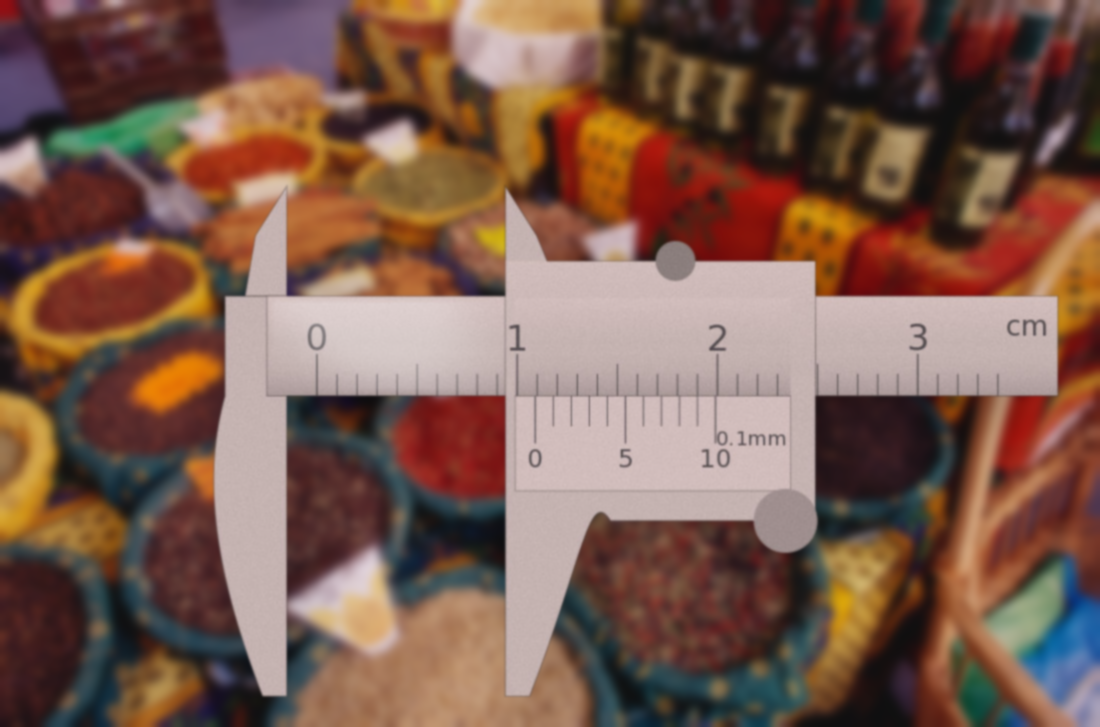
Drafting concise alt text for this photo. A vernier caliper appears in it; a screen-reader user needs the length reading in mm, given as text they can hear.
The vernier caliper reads 10.9 mm
